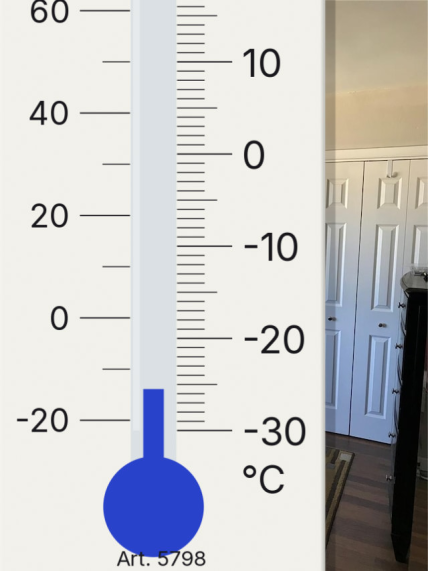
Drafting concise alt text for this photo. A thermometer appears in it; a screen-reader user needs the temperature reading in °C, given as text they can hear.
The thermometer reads -25.5 °C
